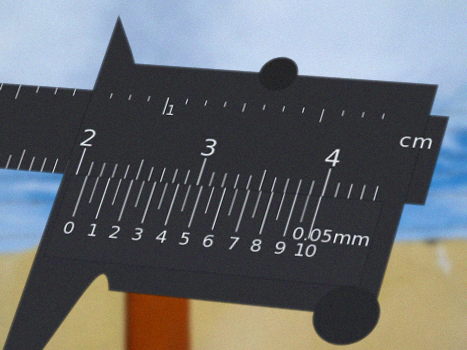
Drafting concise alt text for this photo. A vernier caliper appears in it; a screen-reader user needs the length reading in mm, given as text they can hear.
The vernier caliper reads 20.9 mm
